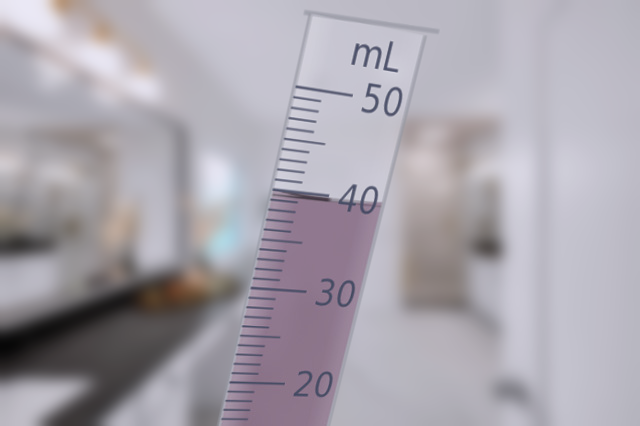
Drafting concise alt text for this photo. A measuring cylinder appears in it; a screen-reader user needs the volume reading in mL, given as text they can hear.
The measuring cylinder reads 39.5 mL
